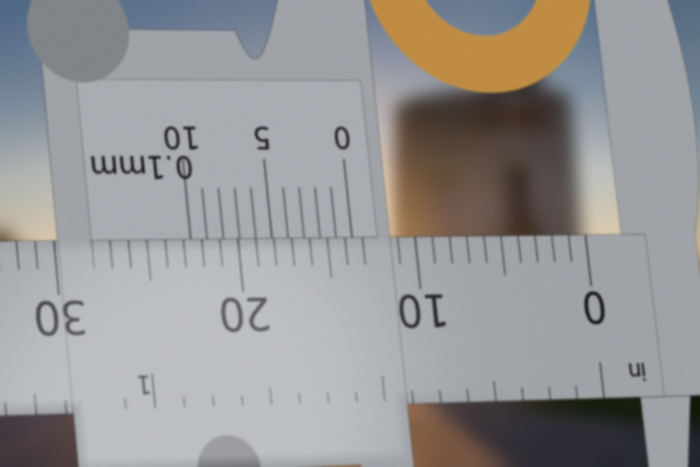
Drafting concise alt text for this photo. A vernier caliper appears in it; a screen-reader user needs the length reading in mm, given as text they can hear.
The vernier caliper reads 13.6 mm
